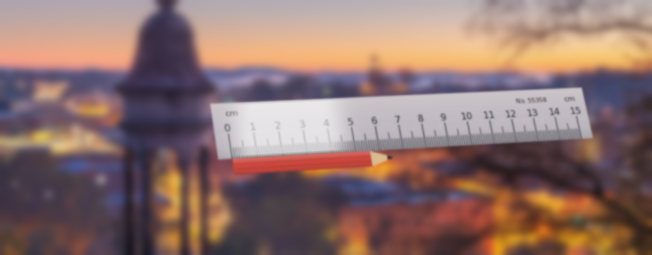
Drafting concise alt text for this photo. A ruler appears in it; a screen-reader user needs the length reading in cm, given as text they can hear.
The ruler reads 6.5 cm
